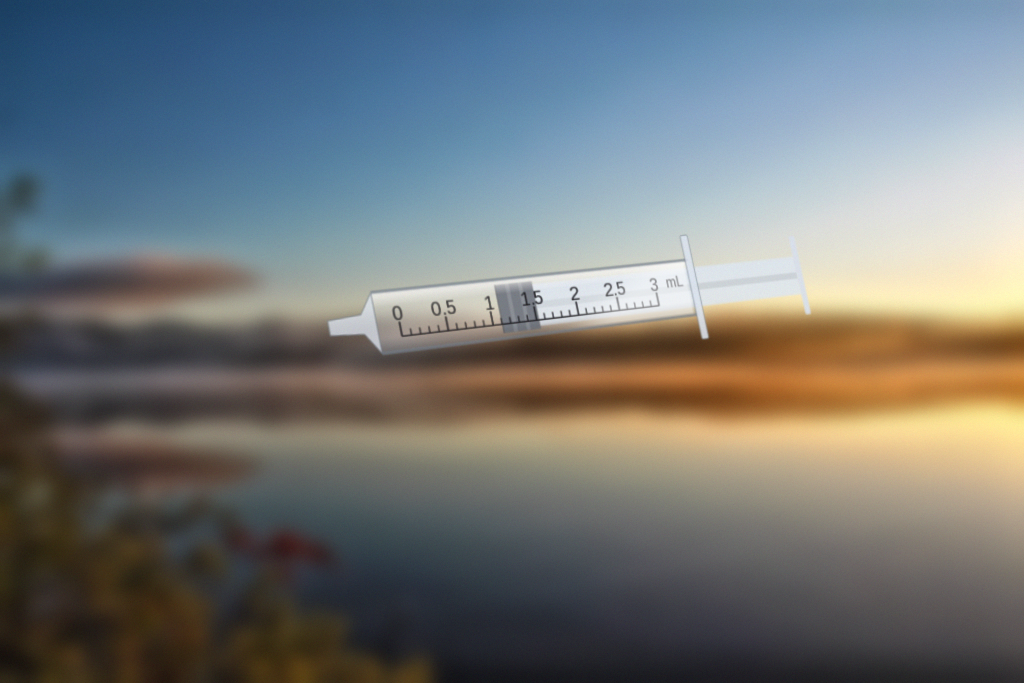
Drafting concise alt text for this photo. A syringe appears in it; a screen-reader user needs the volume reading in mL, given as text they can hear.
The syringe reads 1.1 mL
